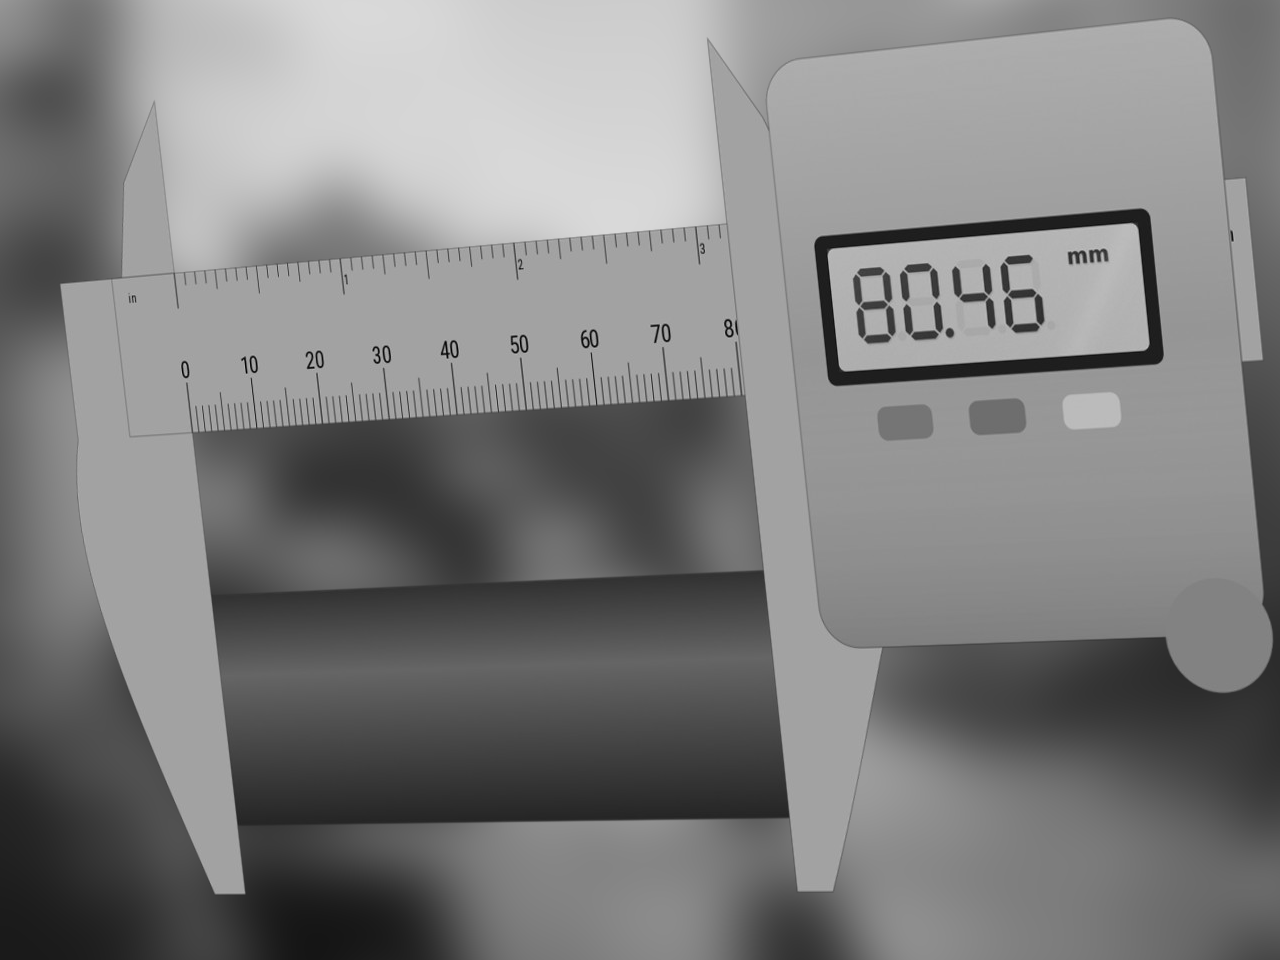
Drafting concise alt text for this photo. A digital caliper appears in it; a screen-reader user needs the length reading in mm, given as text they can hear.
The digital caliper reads 80.46 mm
